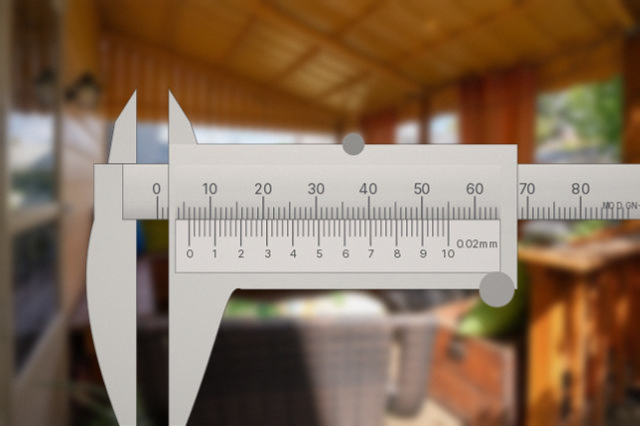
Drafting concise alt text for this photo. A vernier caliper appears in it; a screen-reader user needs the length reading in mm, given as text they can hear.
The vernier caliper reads 6.0 mm
